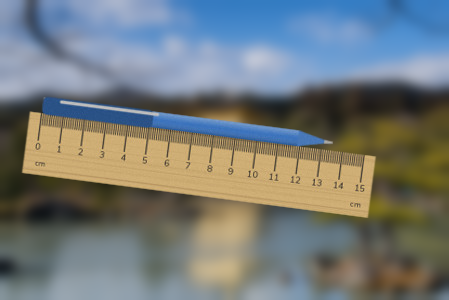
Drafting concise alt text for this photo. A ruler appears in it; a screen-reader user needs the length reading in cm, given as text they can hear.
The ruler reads 13.5 cm
